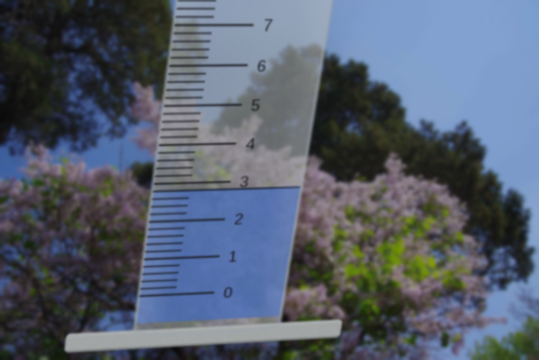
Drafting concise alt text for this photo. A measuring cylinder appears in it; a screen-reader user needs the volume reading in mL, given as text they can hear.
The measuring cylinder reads 2.8 mL
